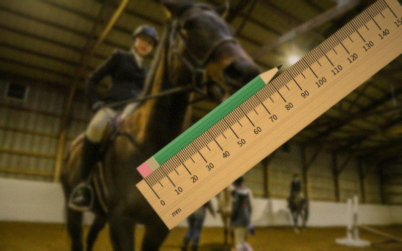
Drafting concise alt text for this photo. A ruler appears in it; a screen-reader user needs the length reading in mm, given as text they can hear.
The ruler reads 90 mm
